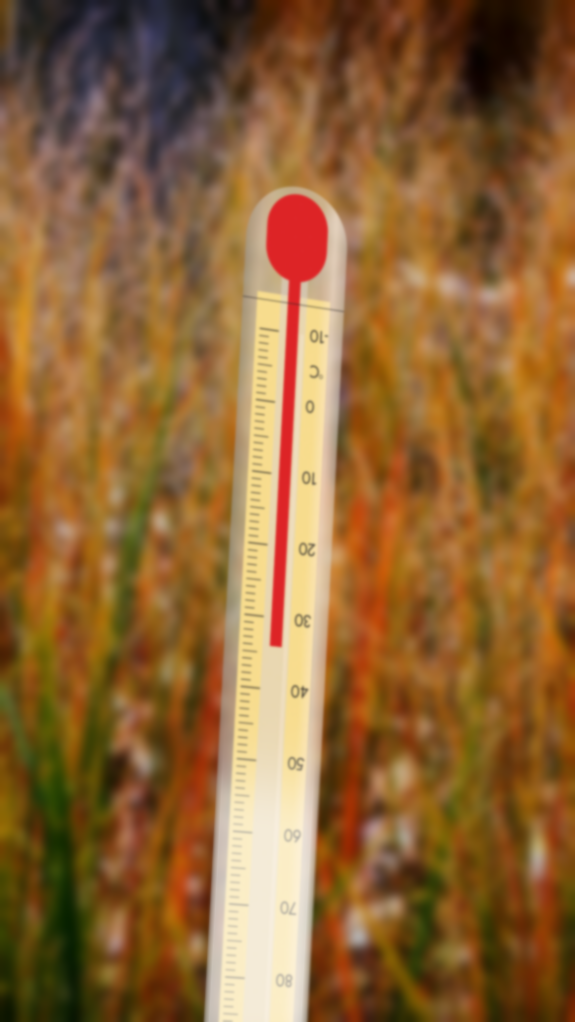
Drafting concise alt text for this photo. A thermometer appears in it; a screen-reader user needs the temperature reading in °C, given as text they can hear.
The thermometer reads 34 °C
